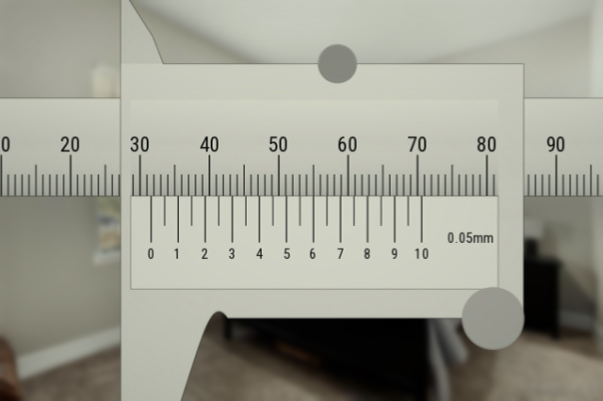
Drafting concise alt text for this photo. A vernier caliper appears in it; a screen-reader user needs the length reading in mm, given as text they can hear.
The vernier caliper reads 31.6 mm
